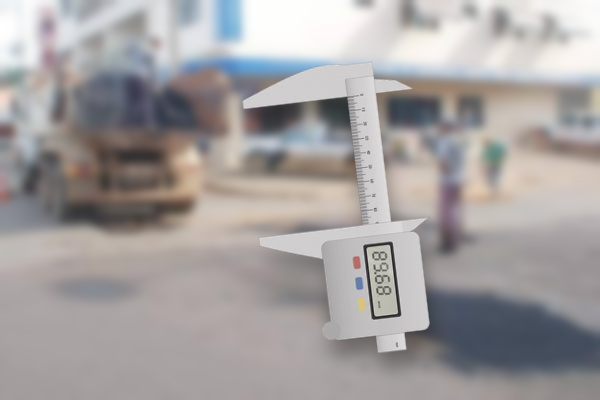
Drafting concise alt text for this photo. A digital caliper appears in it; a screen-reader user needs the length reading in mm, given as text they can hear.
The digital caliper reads 89.68 mm
